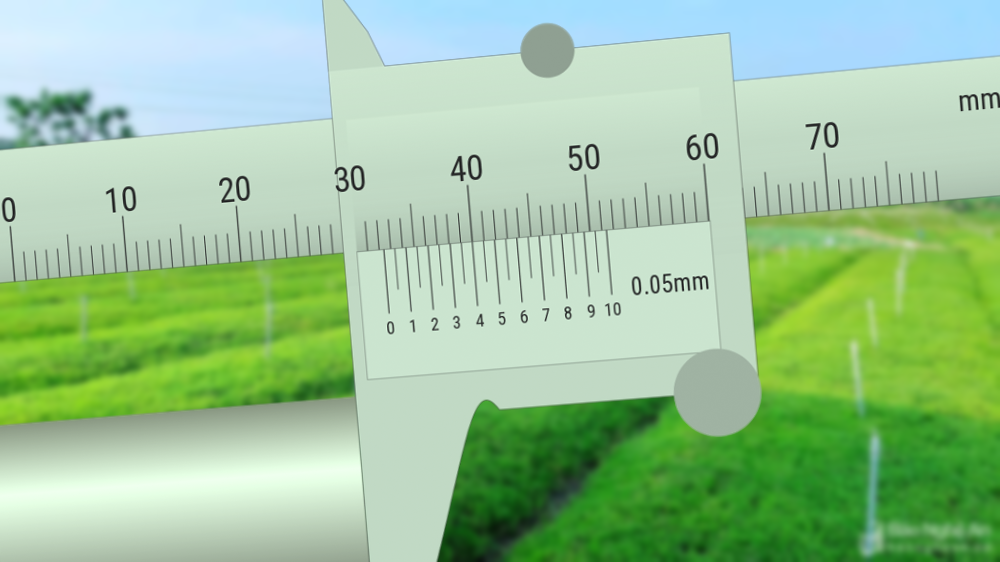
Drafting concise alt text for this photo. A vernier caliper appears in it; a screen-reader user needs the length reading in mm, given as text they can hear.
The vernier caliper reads 32.4 mm
